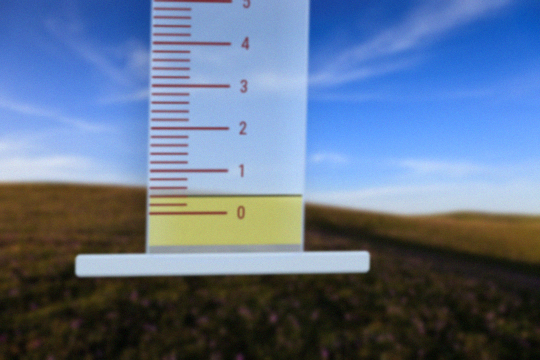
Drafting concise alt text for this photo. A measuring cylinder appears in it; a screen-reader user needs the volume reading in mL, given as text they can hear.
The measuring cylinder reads 0.4 mL
